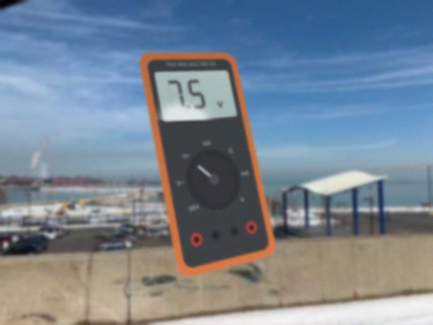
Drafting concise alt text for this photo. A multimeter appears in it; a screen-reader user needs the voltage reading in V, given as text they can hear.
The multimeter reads 7.5 V
